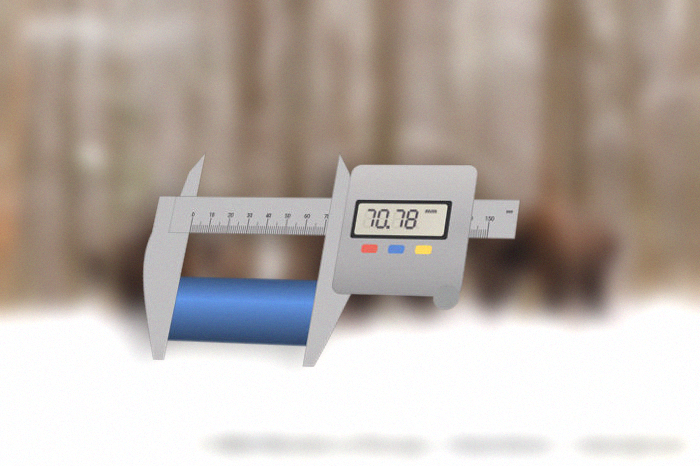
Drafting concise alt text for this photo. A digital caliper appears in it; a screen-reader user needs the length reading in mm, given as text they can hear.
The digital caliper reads 70.78 mm
